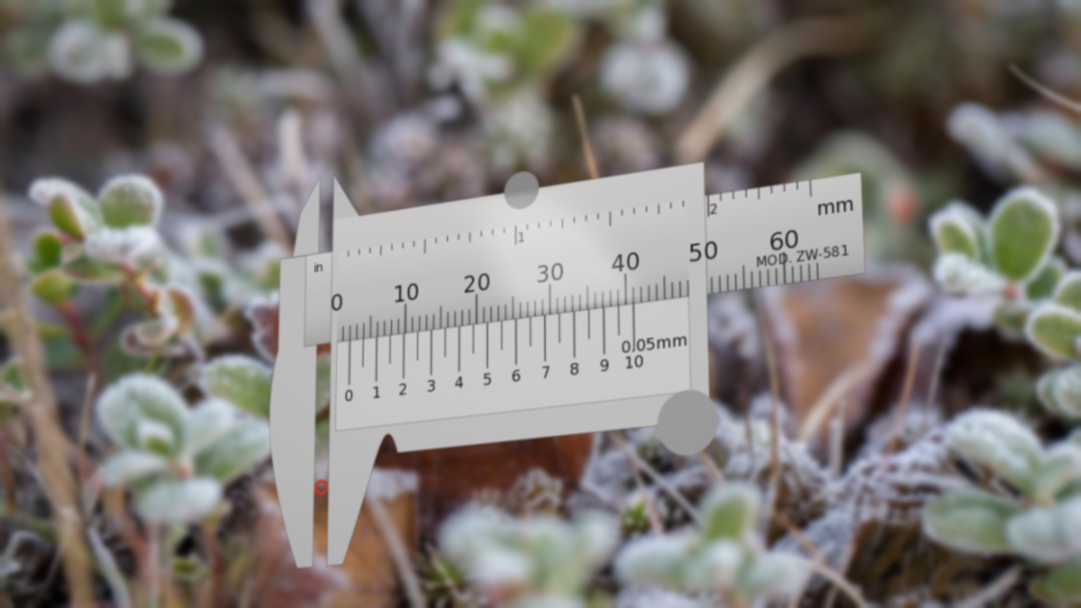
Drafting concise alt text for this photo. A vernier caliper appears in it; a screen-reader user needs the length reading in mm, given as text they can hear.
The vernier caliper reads 2.0 mm
